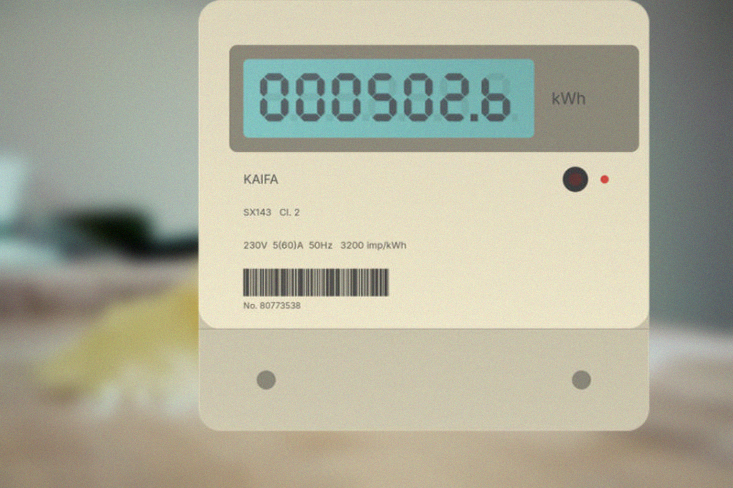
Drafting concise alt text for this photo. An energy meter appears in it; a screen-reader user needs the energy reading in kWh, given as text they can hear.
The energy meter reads 502.6 kWh
